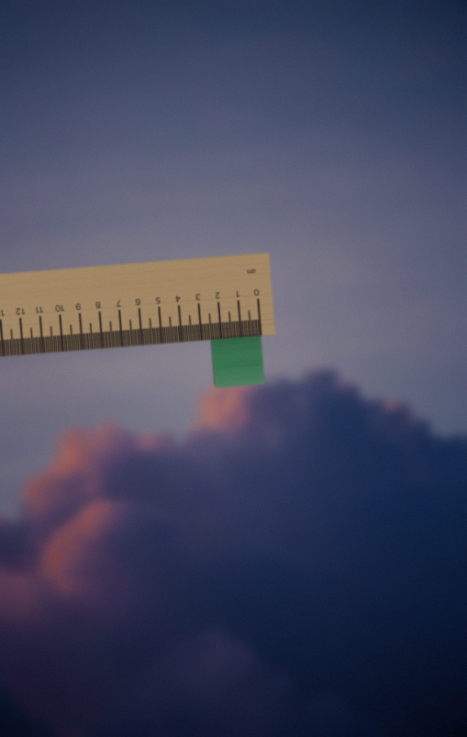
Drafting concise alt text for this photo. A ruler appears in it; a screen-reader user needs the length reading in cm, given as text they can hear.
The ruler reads 2.5 cm
